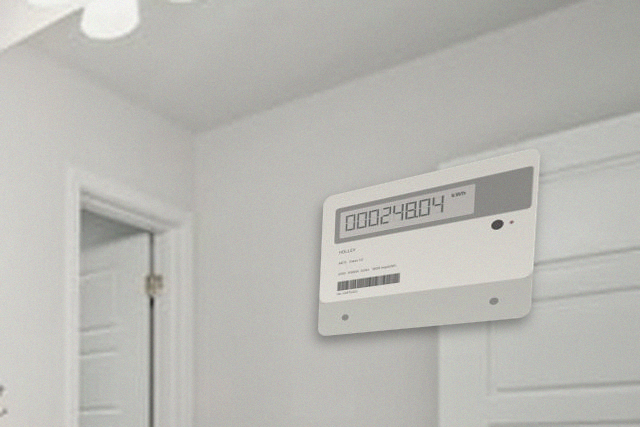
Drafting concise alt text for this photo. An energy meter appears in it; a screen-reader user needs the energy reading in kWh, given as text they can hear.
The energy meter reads 248.04 kWh
